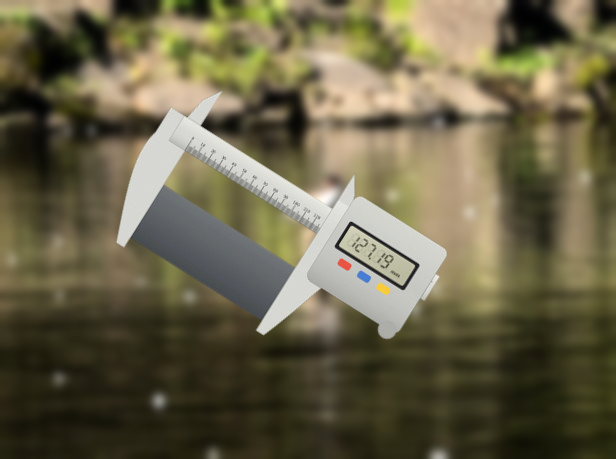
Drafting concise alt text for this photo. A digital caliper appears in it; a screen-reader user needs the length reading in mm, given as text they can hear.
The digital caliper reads 127.19 mm
